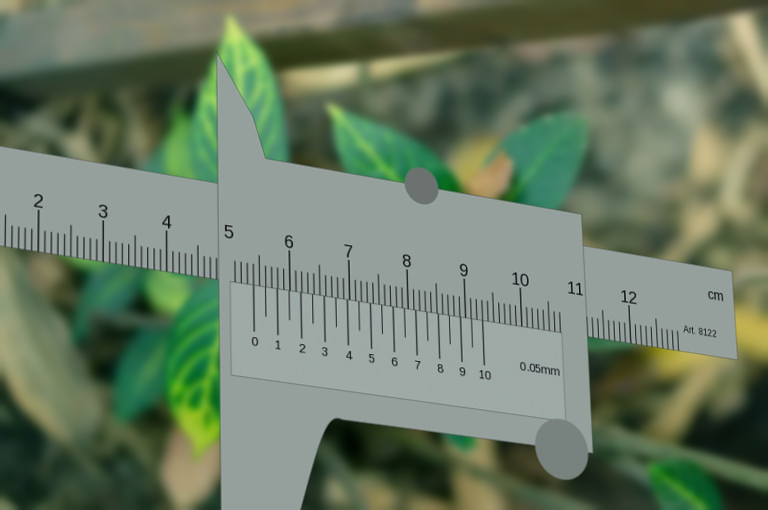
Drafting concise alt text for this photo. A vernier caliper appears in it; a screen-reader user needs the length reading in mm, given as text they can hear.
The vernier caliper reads 54.0 mm
